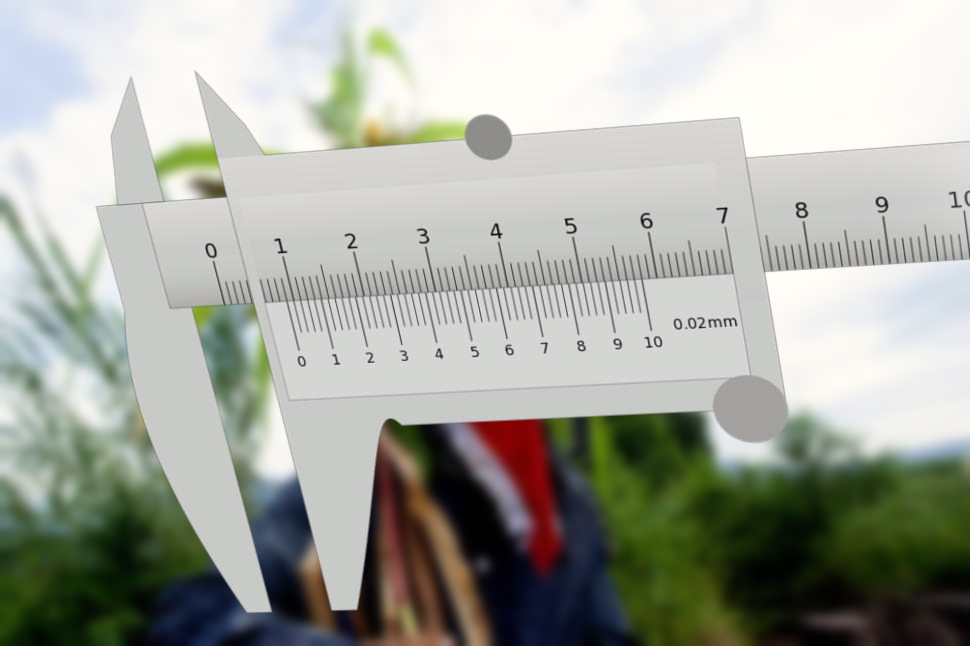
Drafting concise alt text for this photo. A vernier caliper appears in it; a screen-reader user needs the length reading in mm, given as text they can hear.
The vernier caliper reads 9.0 mm
